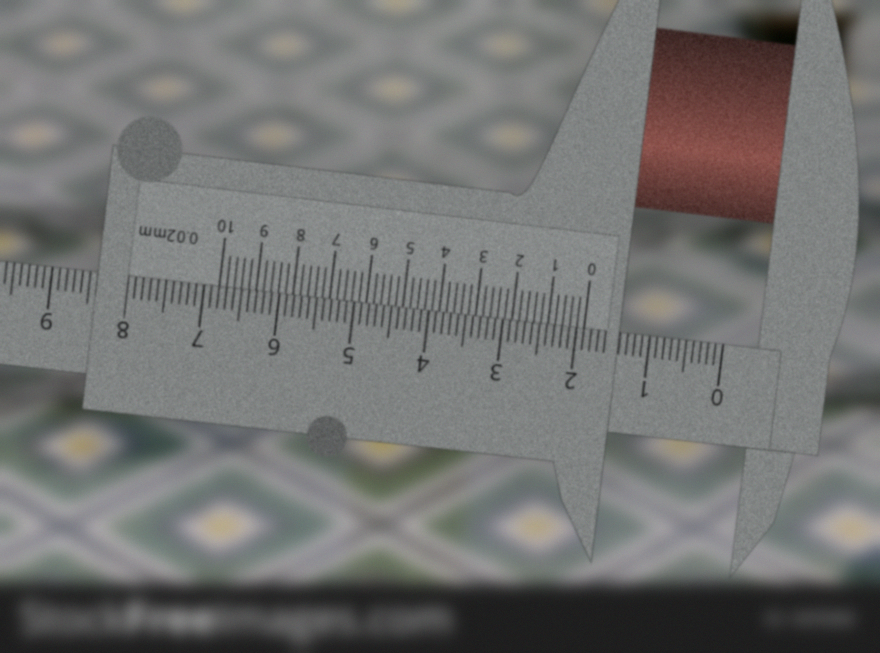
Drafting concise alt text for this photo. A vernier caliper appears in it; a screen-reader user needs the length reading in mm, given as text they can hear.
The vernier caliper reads 19.0 mm
